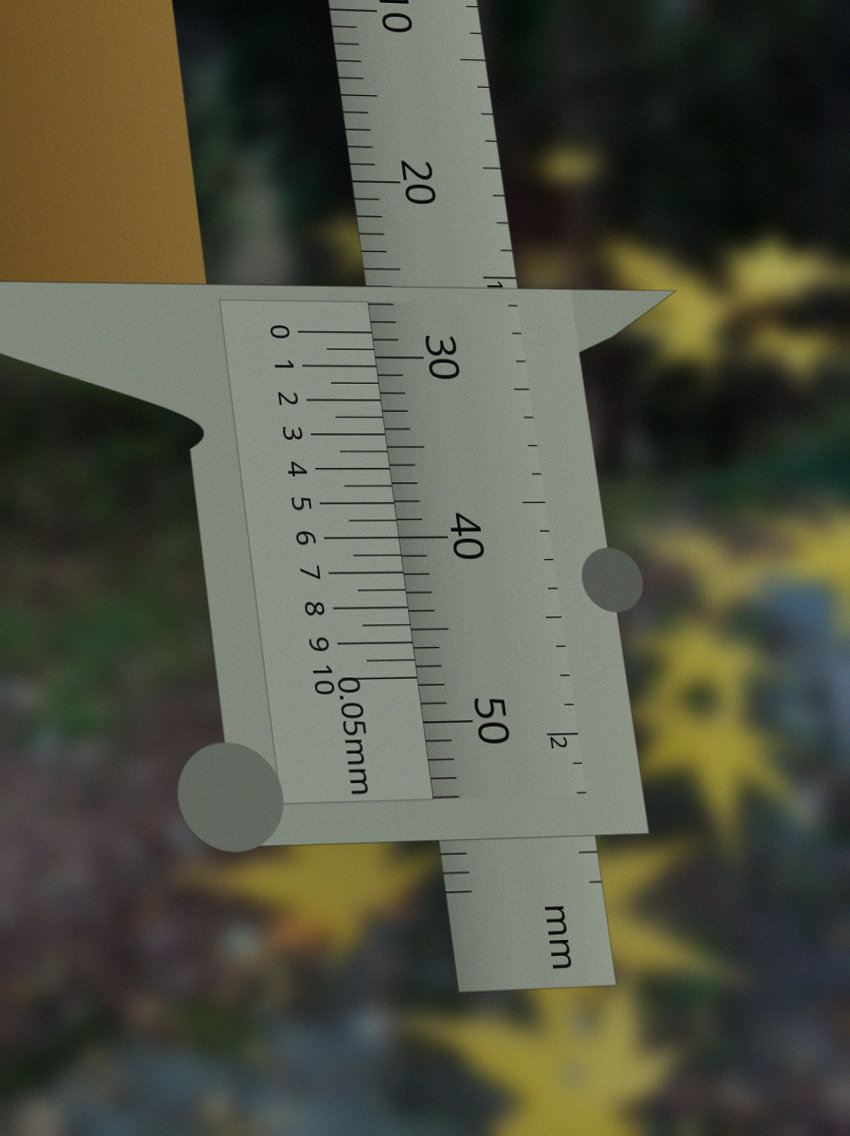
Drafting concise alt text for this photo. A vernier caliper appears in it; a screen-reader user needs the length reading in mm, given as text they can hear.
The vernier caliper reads 28.6 mm
